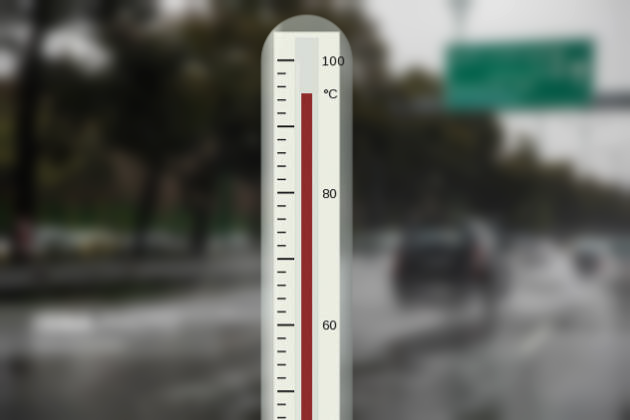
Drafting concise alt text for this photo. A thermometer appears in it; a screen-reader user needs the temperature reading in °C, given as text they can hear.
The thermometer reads 95 °C
